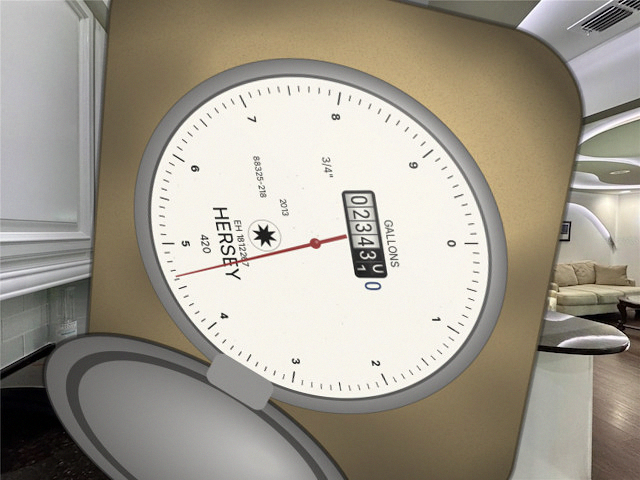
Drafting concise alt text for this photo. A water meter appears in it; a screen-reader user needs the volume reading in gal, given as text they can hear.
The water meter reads 234304.6 gal
